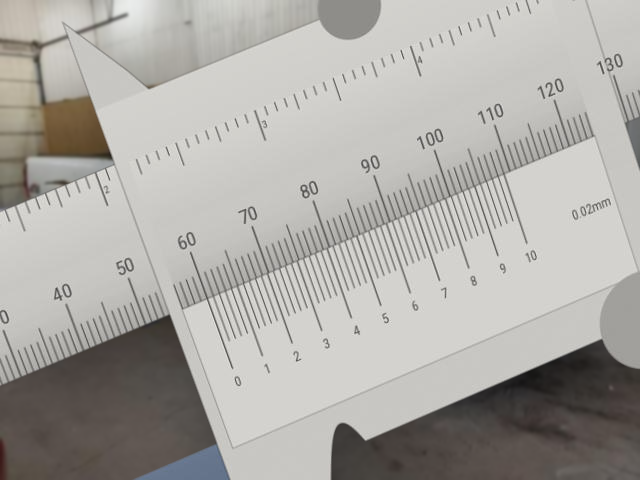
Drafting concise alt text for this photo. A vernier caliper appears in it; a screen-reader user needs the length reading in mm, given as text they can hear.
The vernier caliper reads 60.0 mm
